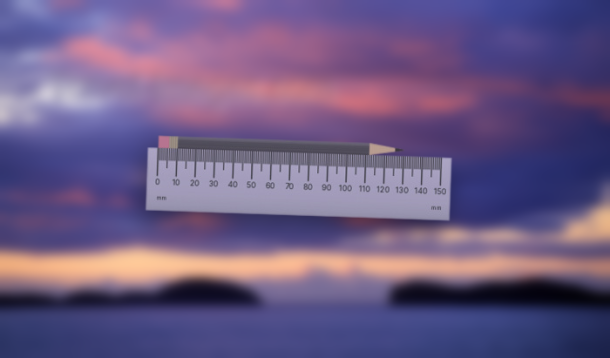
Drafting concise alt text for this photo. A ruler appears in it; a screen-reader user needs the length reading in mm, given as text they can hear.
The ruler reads 130 mm
